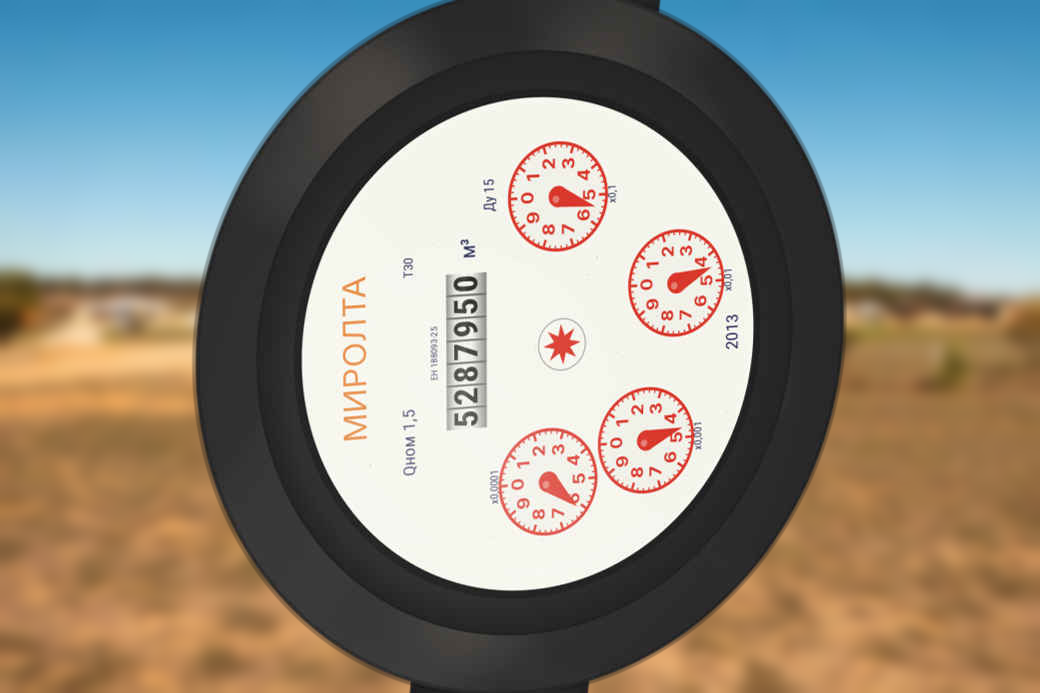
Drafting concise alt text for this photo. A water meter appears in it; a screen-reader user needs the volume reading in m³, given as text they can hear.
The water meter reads 5287950.5446 m³
